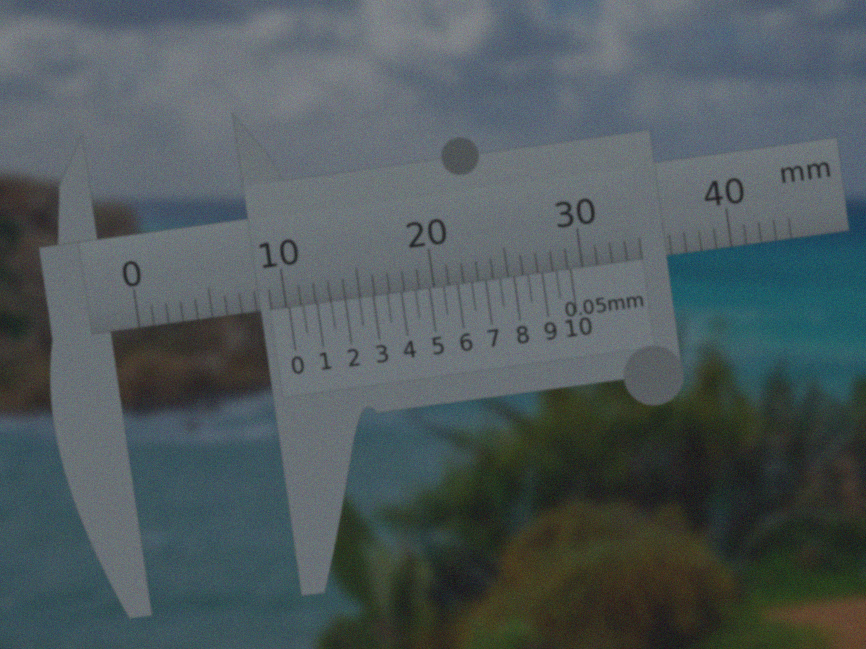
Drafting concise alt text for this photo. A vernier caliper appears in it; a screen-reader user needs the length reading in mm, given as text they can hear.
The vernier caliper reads 10.2 mm
